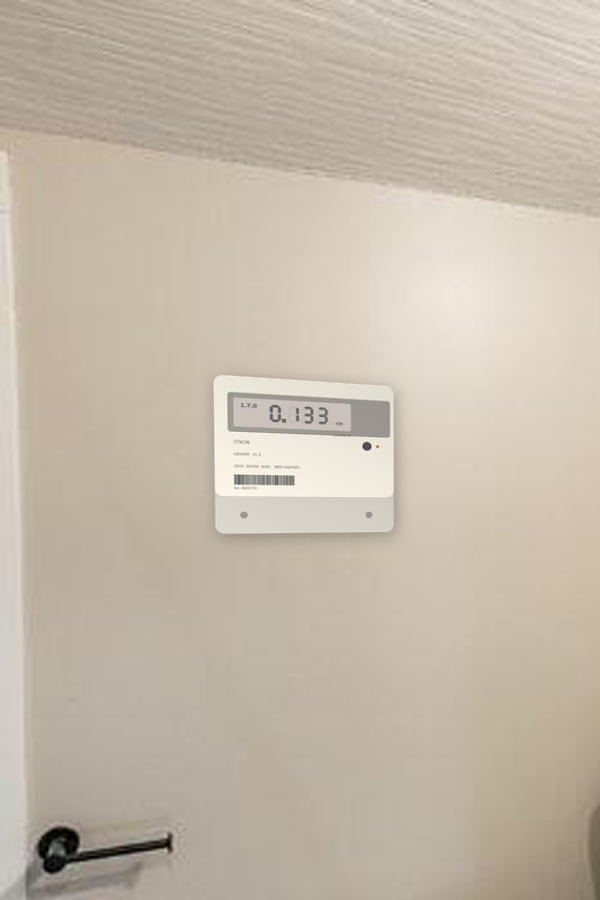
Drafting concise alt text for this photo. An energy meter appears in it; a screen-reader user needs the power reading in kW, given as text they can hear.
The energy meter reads 0.133 kW
